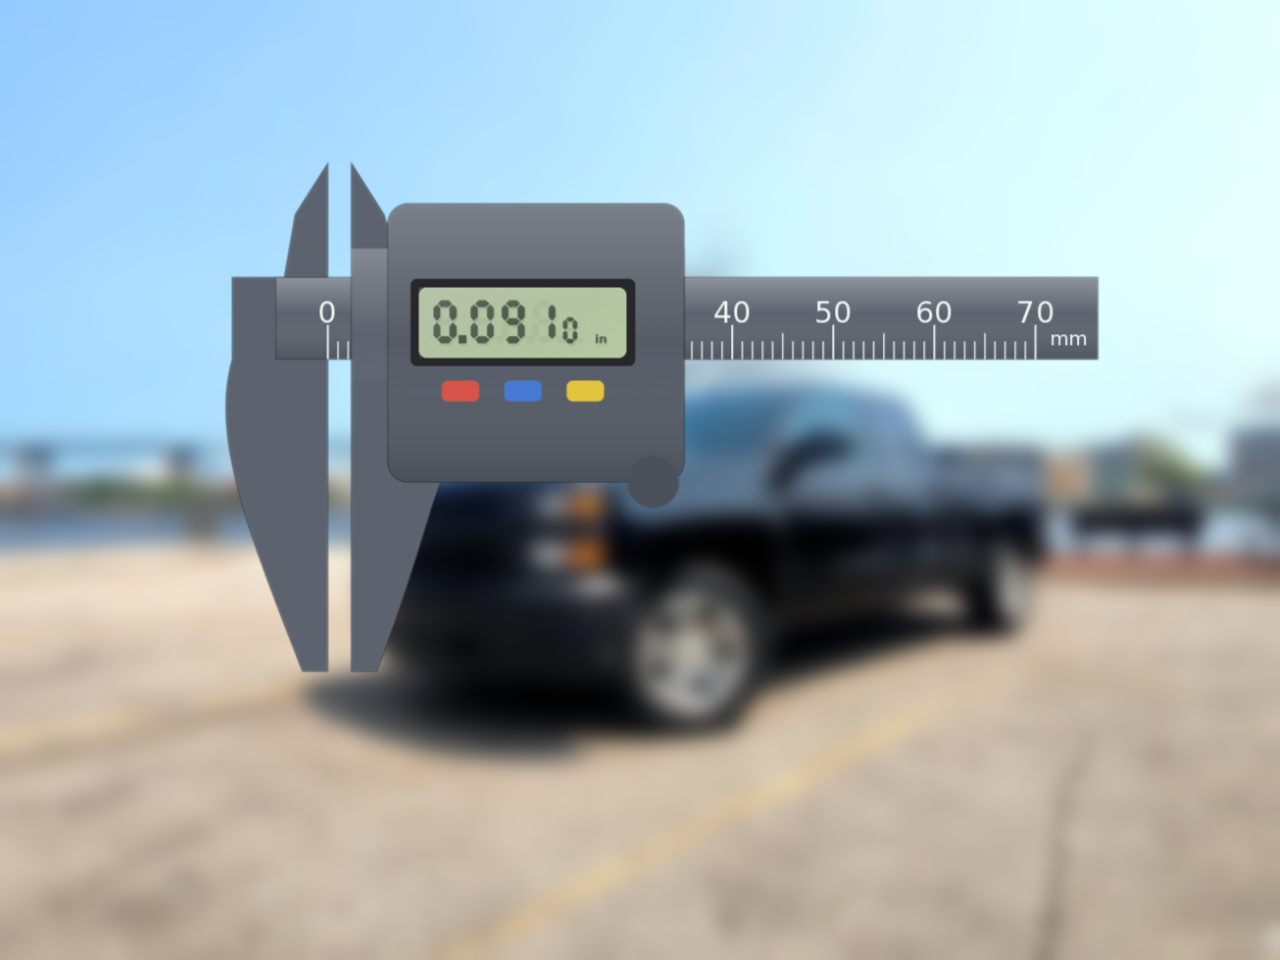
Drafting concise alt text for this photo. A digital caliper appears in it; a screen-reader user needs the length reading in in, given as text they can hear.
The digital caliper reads 0.0910 in
